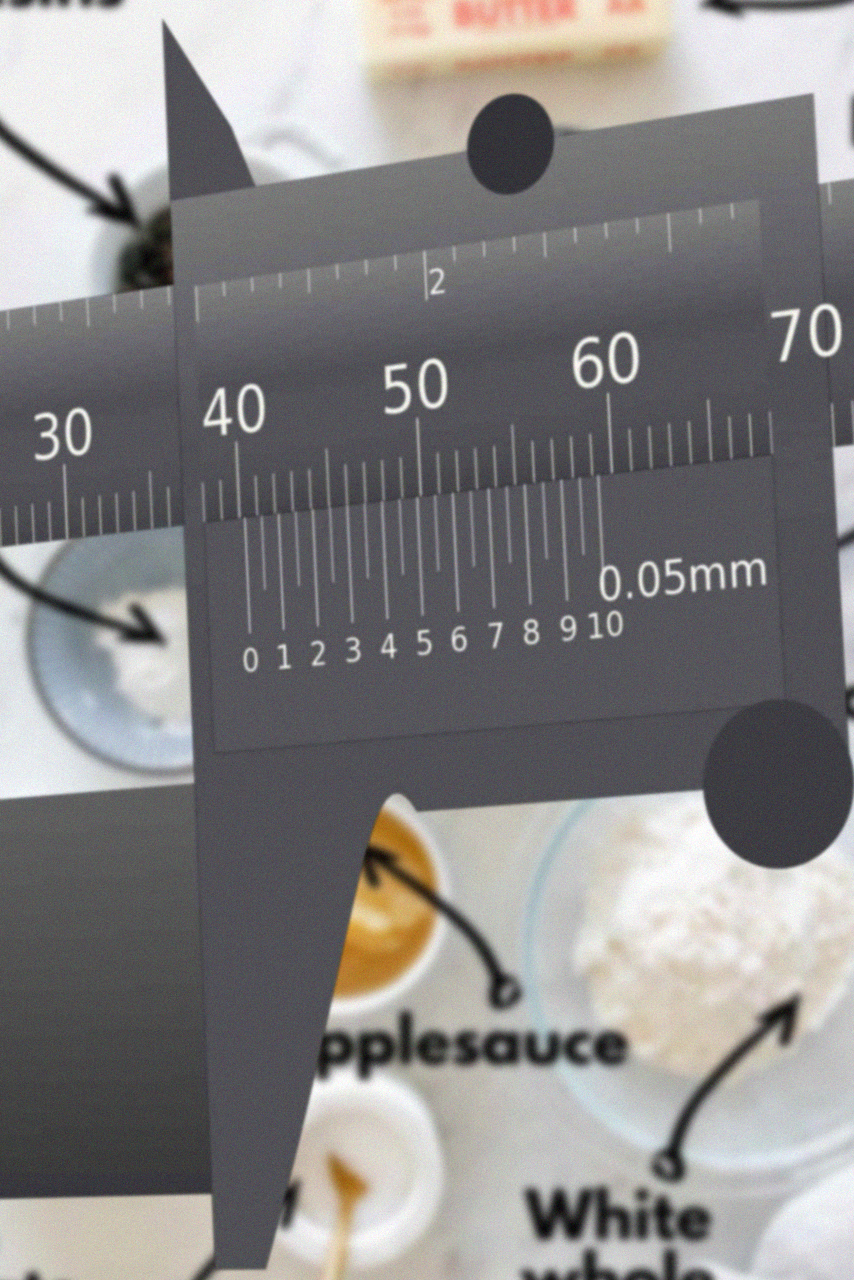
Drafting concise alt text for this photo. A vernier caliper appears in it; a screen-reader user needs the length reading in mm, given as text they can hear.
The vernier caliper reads 40.3 mm
